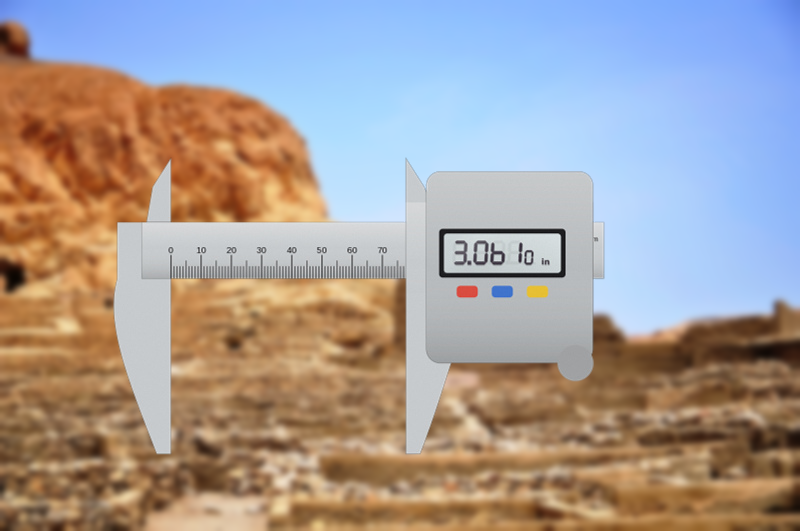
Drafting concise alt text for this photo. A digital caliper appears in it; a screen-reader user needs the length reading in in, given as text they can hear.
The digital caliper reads 3.0610 in
